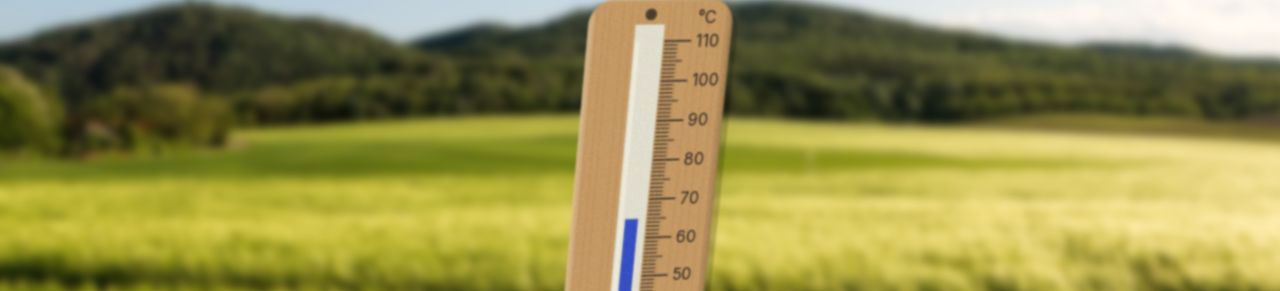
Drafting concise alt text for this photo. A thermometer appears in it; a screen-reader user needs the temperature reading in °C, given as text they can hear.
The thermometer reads 65 °C
